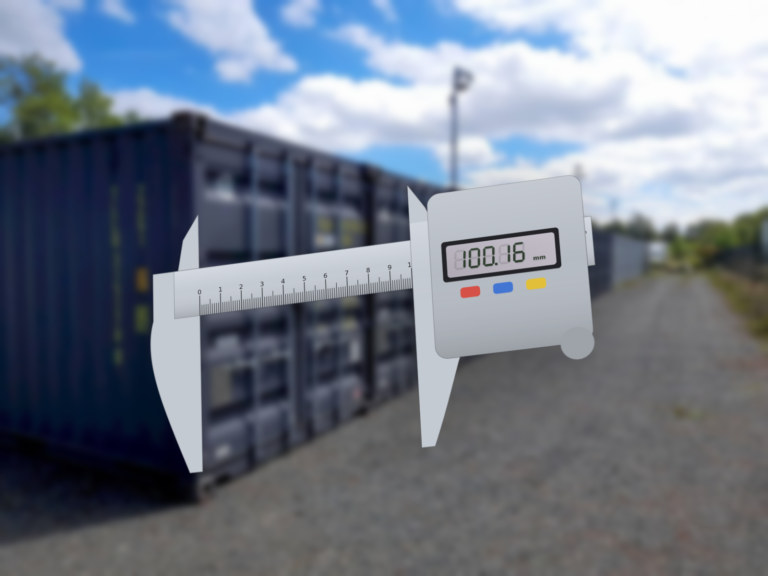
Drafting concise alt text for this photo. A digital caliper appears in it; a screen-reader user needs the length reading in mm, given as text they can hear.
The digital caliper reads 100.16 mm
